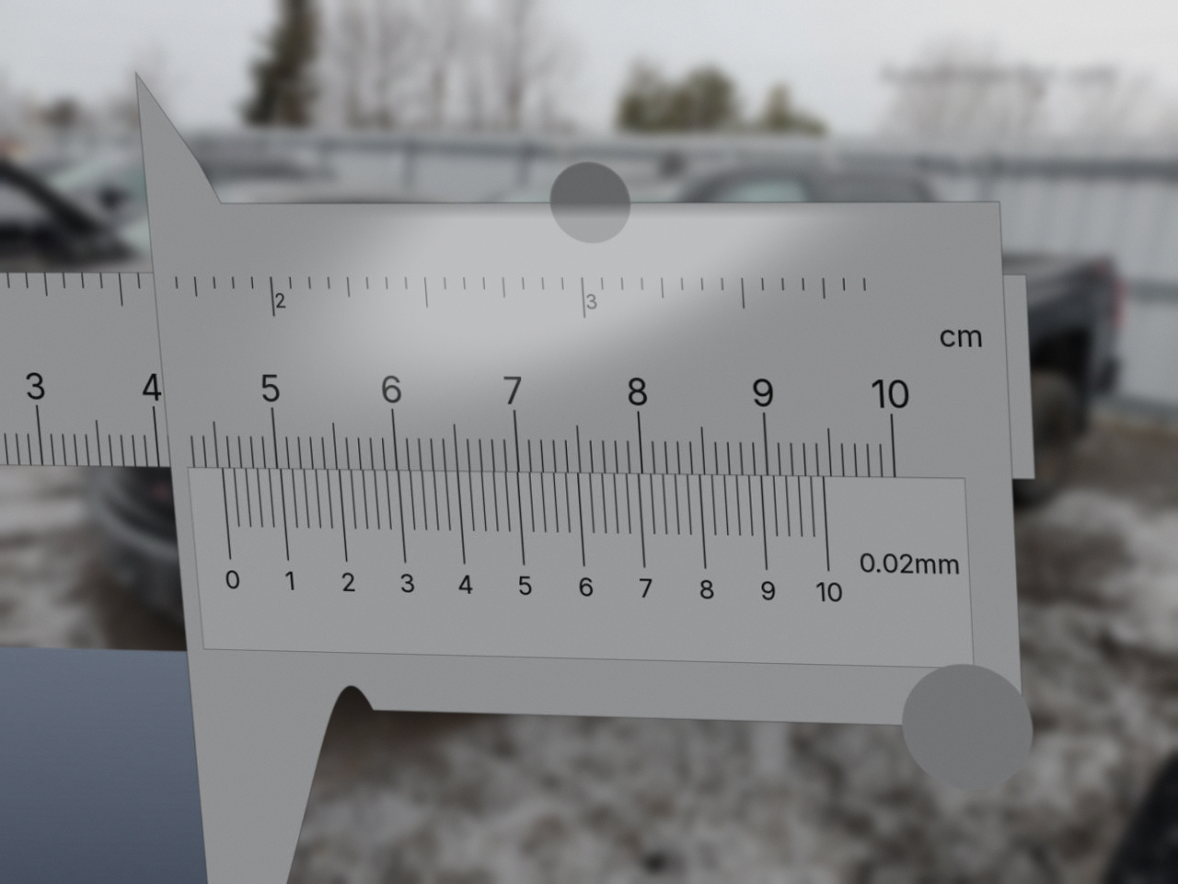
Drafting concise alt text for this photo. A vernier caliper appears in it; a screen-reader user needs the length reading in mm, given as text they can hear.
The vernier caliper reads 45.4 mm
